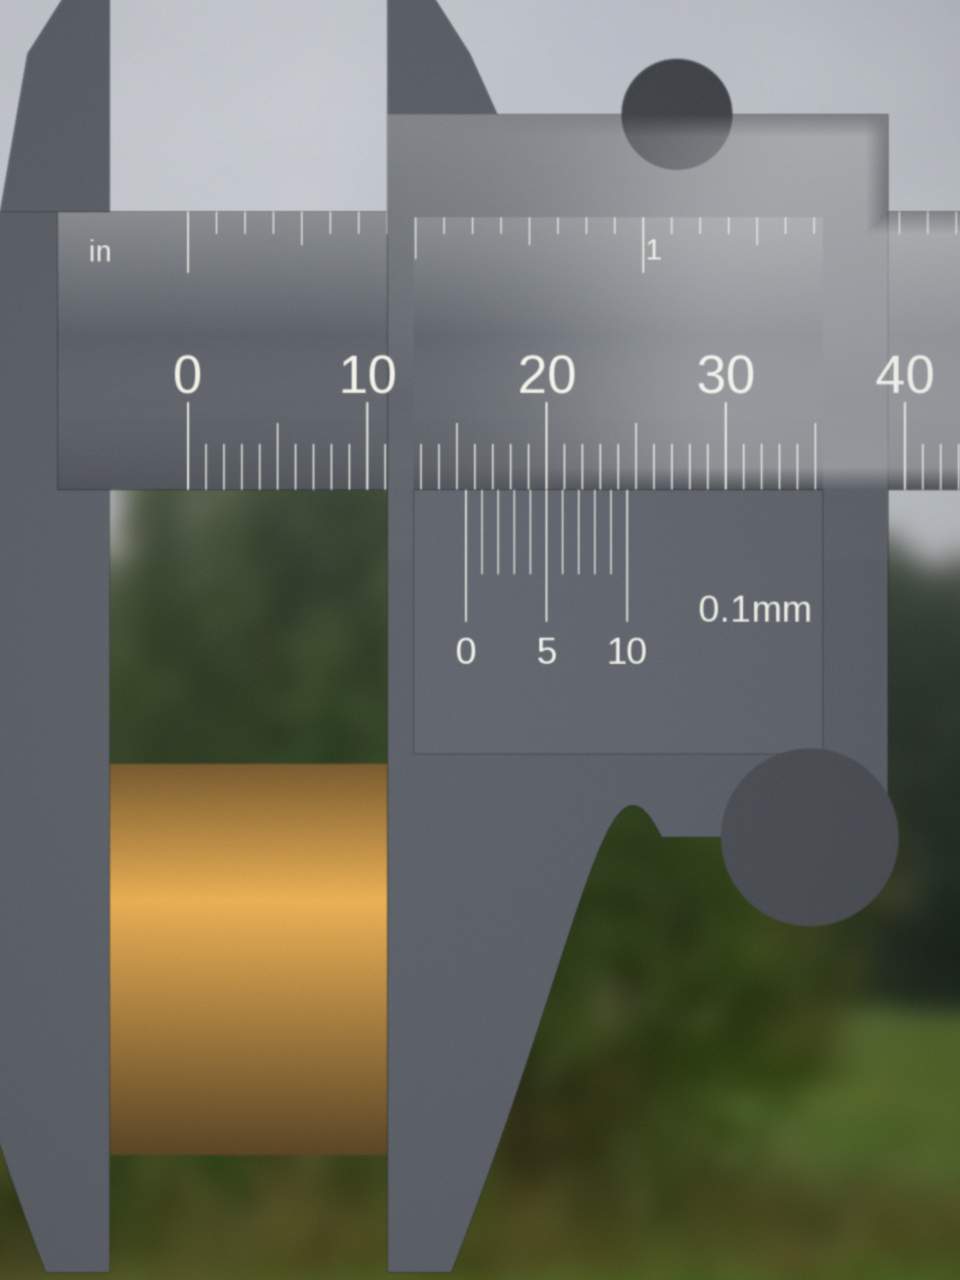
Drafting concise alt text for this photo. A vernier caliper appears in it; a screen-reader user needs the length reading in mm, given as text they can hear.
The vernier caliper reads 15.5 mm
